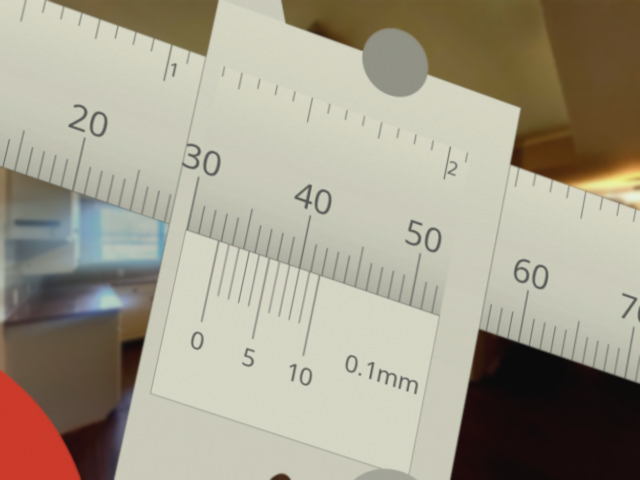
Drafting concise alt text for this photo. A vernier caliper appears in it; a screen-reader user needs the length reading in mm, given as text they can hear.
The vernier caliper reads 32.8 mm
